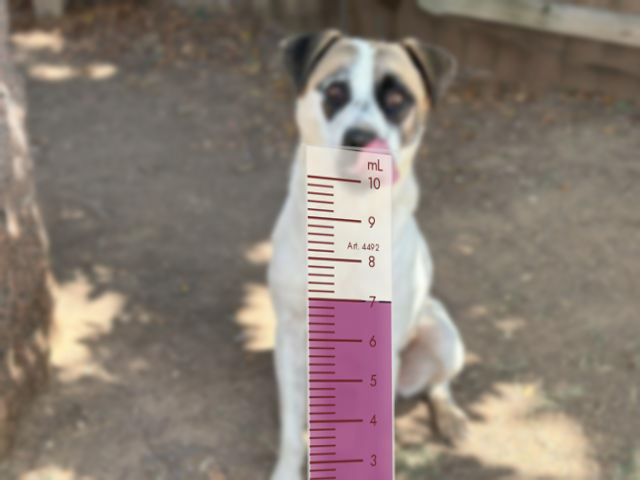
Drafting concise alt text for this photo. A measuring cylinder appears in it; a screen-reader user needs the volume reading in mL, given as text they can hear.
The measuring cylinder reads 7 mL
